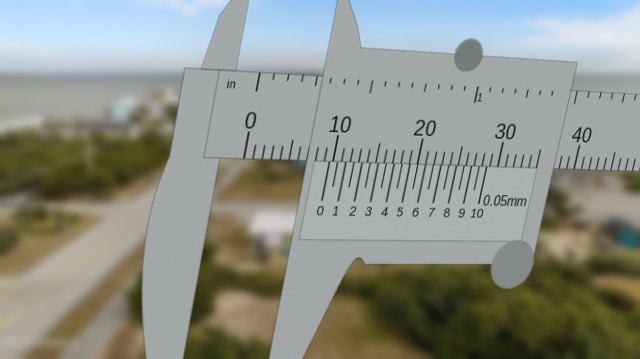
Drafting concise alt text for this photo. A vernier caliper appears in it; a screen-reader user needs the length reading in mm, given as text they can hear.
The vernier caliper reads 9.6 mm
